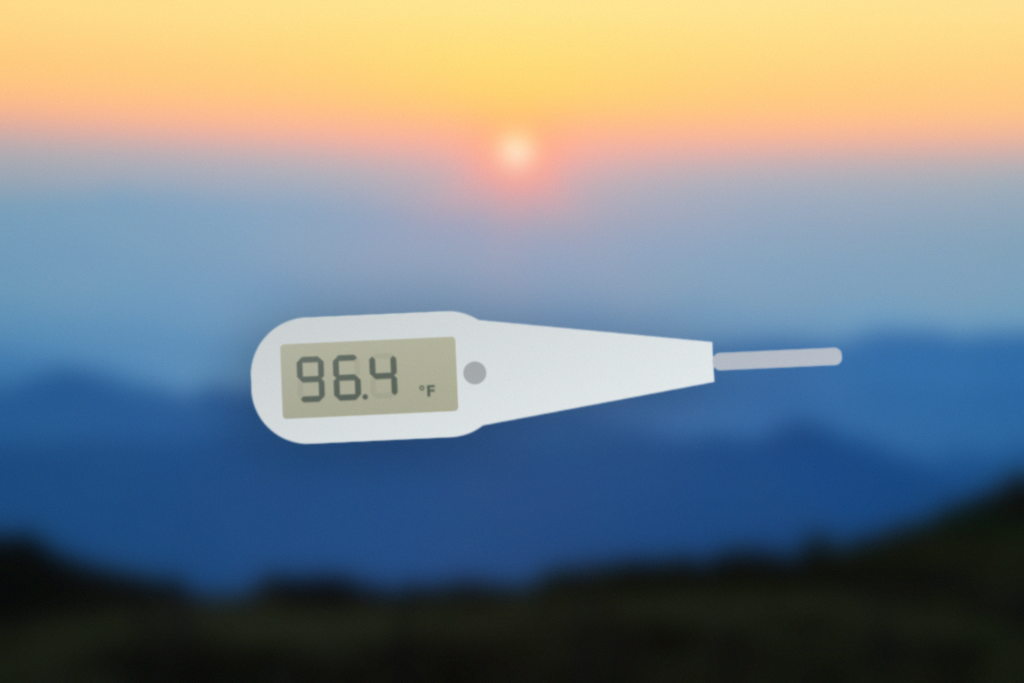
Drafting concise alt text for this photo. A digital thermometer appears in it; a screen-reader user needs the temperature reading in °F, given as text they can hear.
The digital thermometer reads 96.4 °F
